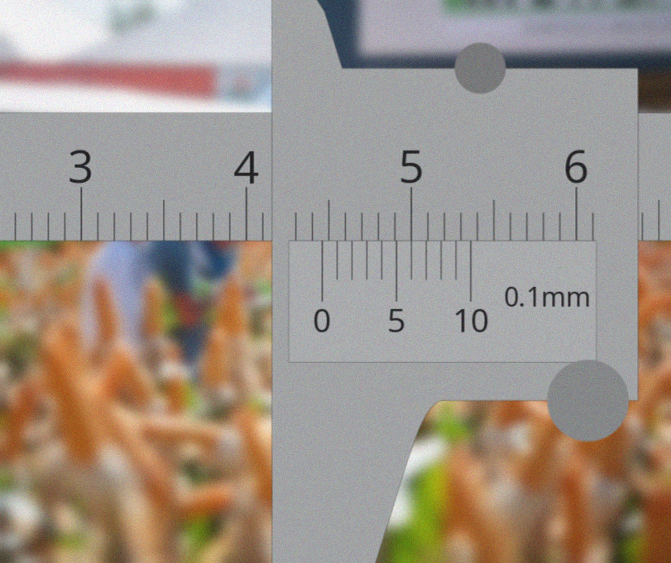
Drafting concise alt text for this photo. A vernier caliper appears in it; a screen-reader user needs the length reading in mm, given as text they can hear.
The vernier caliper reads 44.6 mm
